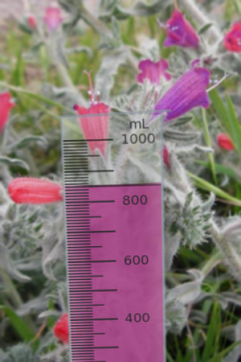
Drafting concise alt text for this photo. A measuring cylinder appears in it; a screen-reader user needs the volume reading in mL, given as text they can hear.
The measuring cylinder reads 850 mL
